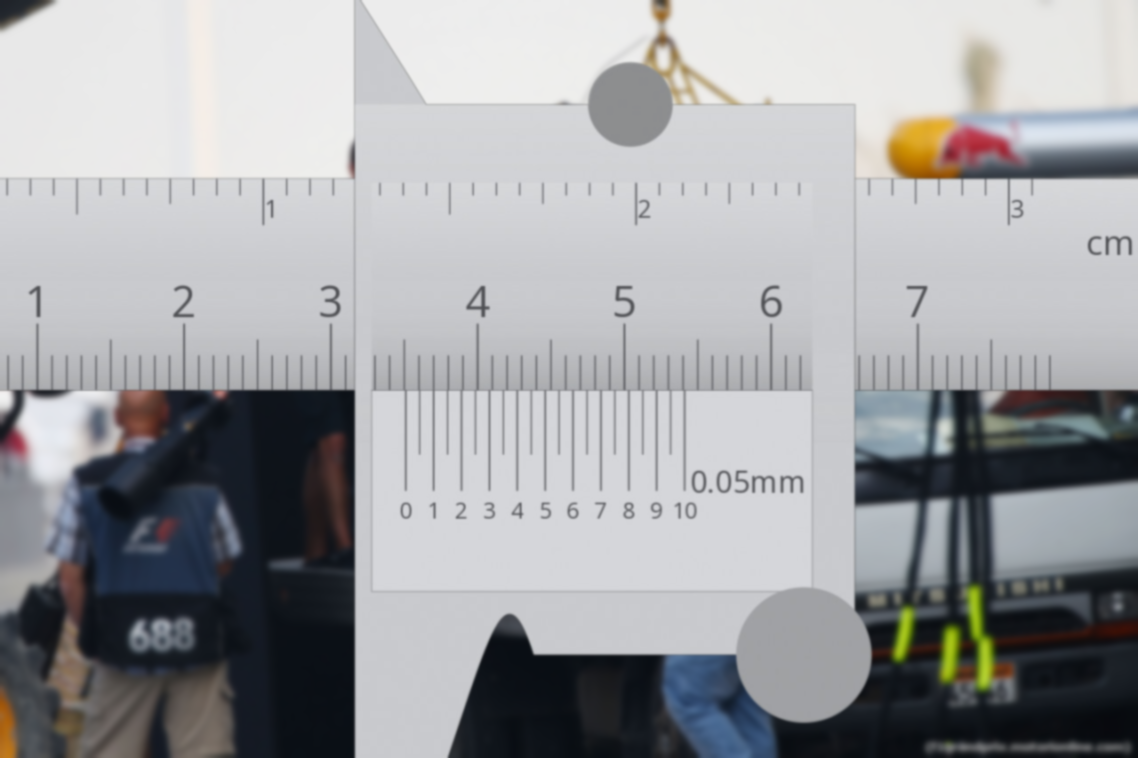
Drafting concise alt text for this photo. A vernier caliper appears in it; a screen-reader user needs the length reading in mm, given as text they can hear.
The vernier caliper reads 35.1 mm
